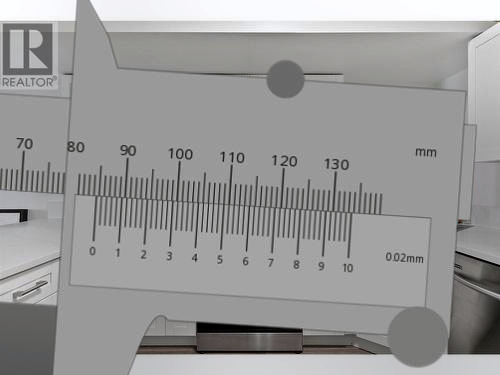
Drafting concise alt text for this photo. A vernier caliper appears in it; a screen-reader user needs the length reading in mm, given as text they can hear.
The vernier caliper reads 84.5 mm
